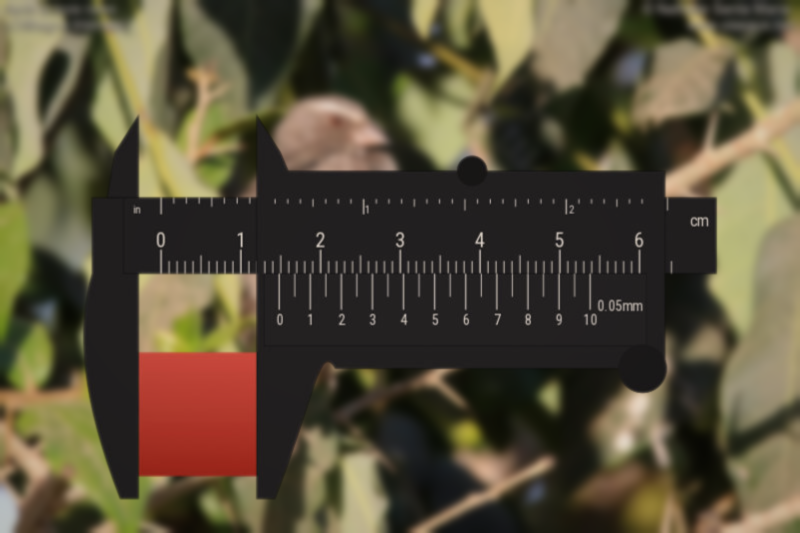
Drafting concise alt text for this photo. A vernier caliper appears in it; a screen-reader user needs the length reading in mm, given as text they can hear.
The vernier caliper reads 14.8 mm
